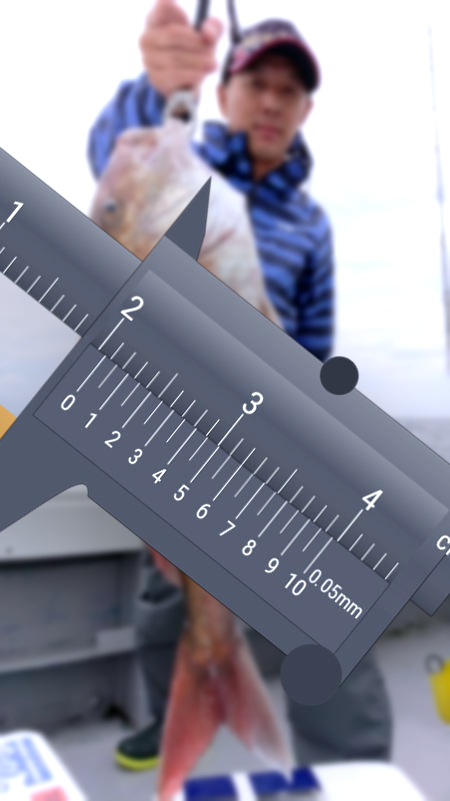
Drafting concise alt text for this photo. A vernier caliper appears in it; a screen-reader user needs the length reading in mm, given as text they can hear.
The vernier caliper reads 20.6 mm
